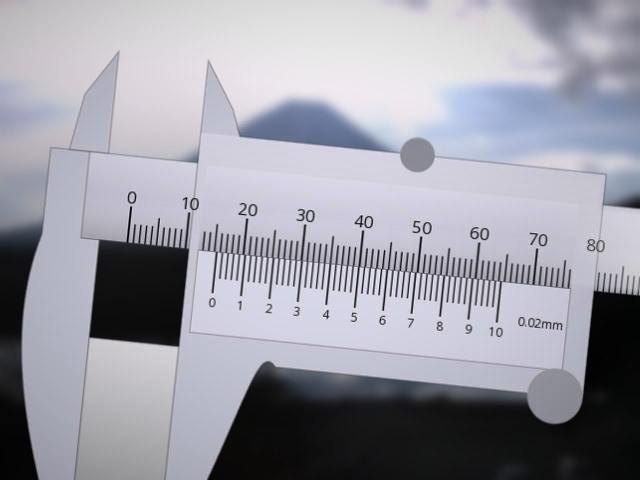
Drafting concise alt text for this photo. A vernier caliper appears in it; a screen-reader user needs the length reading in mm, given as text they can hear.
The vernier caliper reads 15.4 mm
